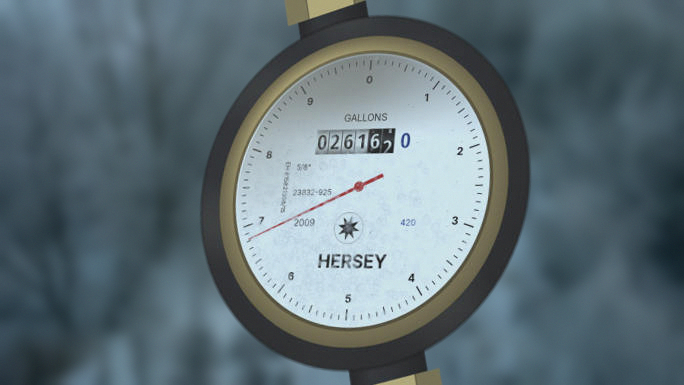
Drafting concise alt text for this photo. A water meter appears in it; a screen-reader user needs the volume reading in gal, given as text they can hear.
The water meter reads 261616.8 gal
